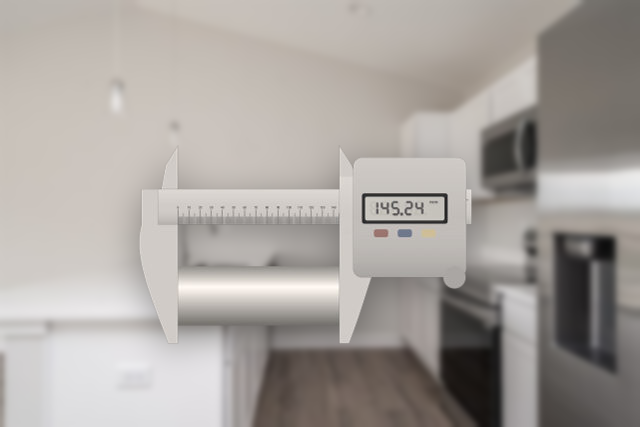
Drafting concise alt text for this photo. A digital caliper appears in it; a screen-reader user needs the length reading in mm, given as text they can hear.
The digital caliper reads 145.24 mm
